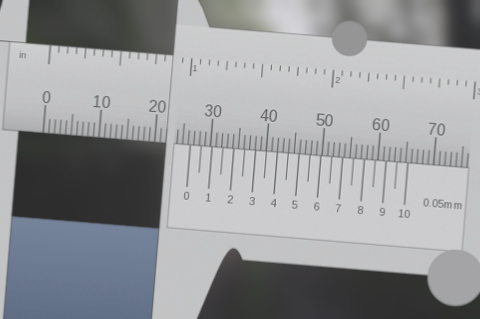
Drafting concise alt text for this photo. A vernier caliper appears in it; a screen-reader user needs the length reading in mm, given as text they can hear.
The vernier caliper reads 26.4 mm
